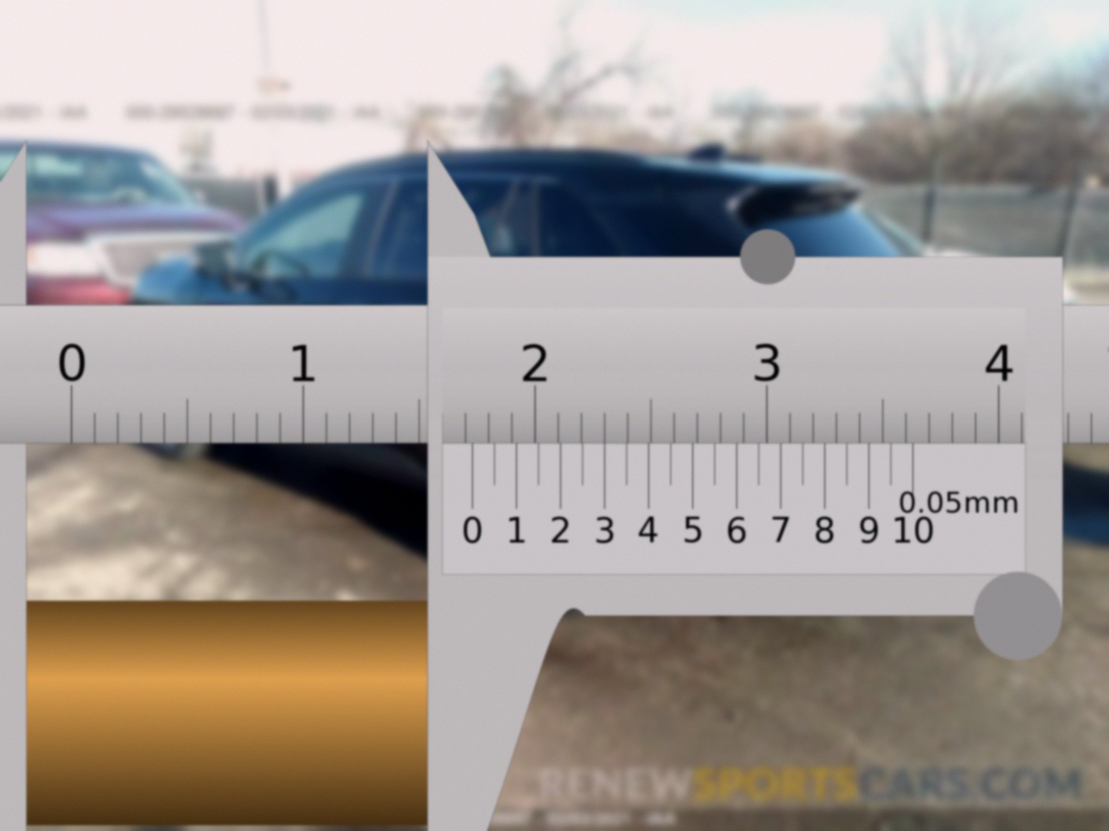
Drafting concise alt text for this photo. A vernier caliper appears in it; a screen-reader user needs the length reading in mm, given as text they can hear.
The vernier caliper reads 17.3 mm
